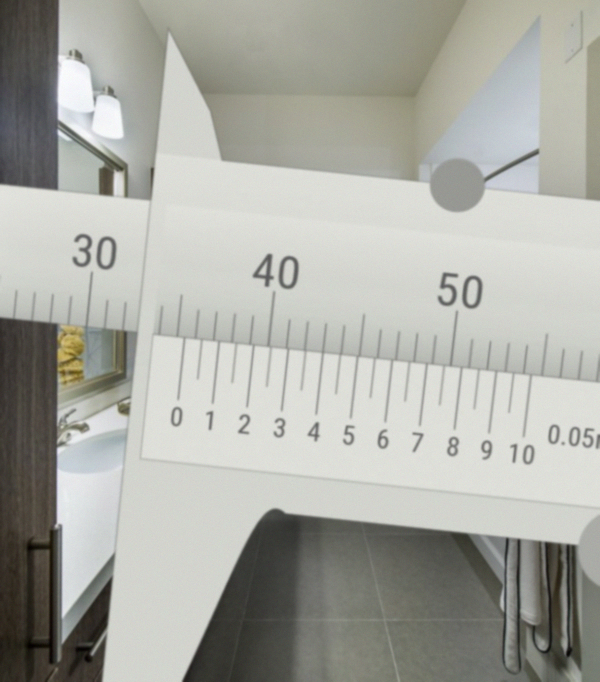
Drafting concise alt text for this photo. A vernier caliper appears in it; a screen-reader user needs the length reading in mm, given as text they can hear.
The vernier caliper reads 35.4 mm
